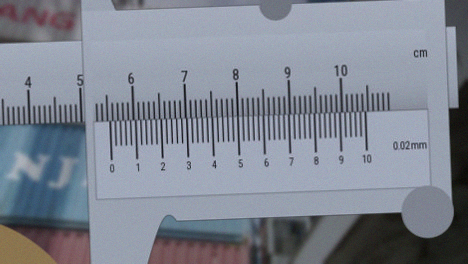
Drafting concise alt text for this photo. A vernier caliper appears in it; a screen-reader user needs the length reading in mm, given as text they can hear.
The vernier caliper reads 55.5 mm
